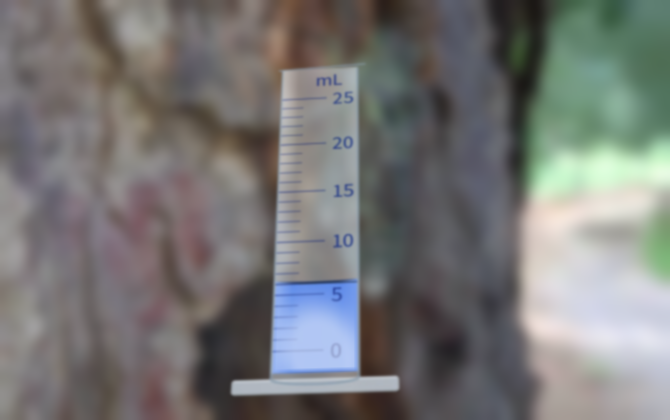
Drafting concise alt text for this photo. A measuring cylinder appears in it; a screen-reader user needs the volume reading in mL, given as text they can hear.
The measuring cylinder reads 6 mL
